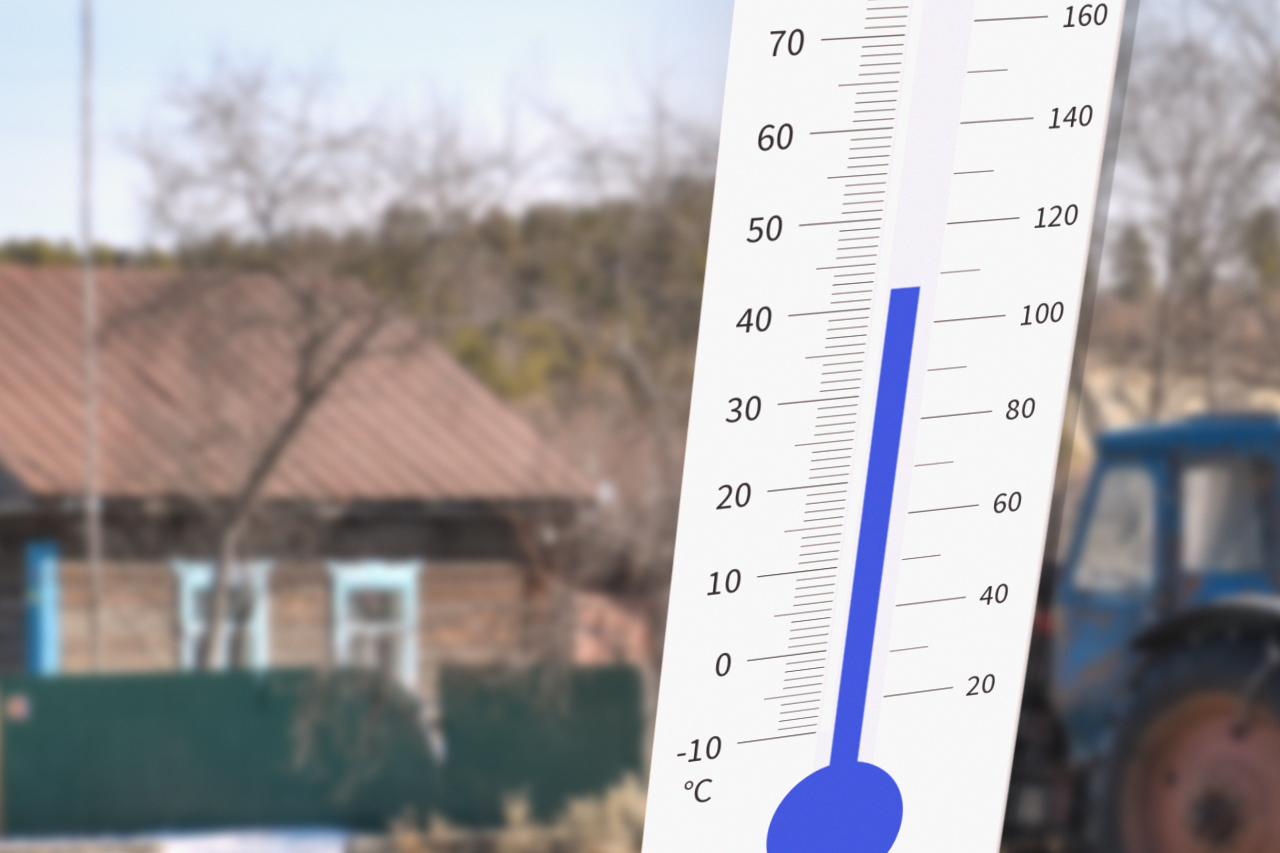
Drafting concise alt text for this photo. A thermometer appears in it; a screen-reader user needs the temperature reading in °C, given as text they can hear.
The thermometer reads 42 °C
